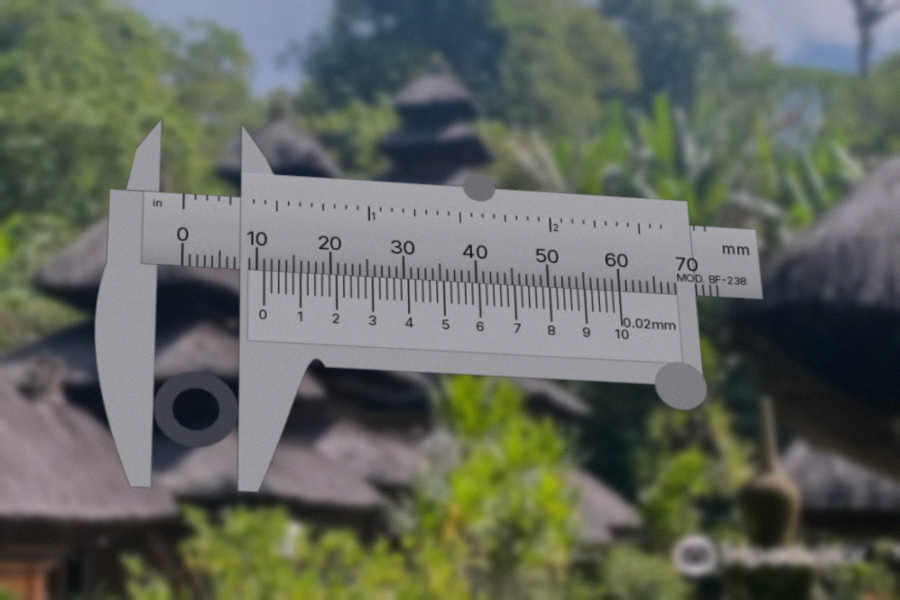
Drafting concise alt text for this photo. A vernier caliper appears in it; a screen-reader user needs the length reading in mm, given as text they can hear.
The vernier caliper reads 11.0 mm
